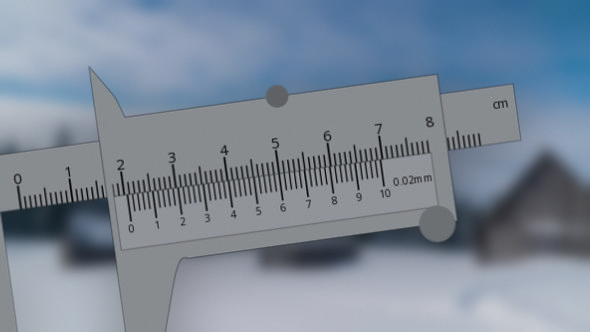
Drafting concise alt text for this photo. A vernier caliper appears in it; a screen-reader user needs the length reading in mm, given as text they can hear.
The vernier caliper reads 20.6 mm
